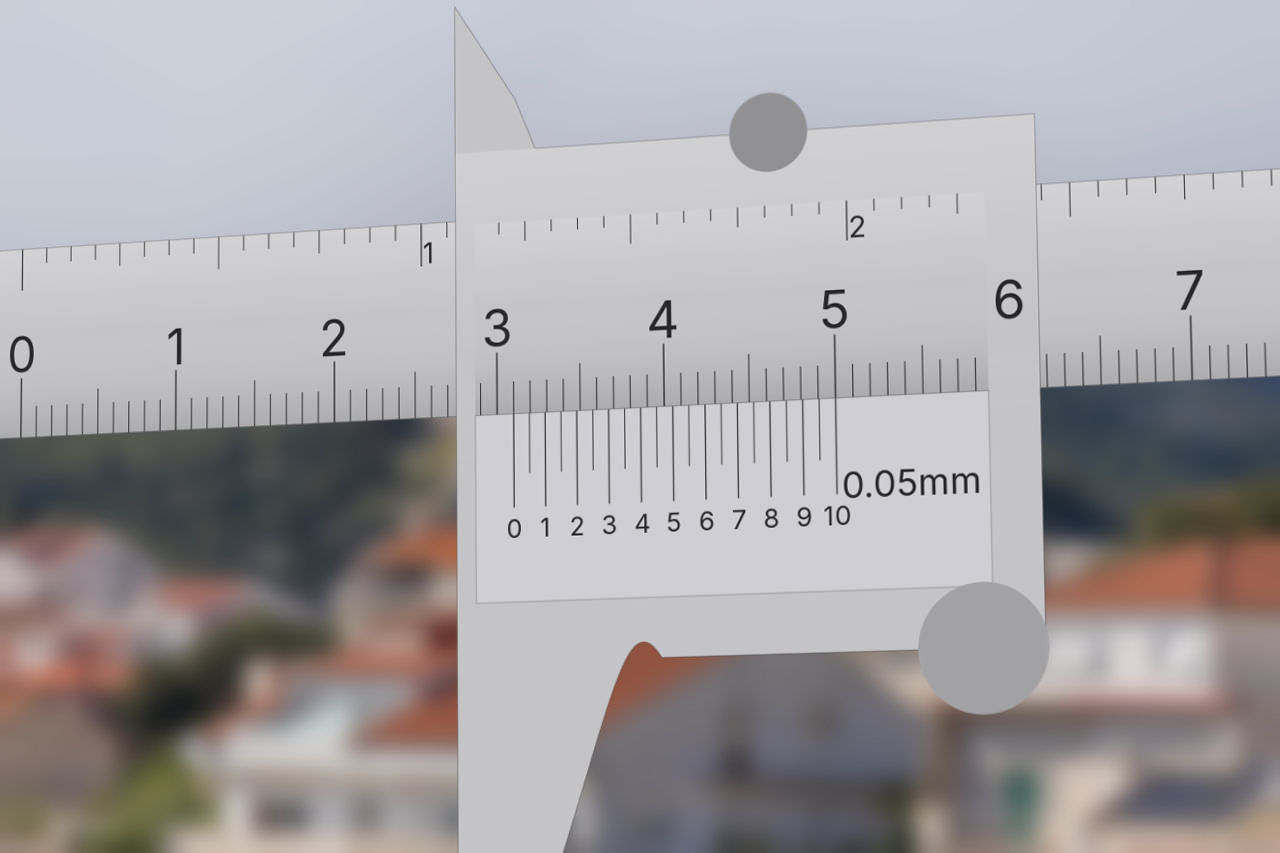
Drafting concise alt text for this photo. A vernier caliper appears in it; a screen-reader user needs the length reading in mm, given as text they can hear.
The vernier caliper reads 31.0 mm
